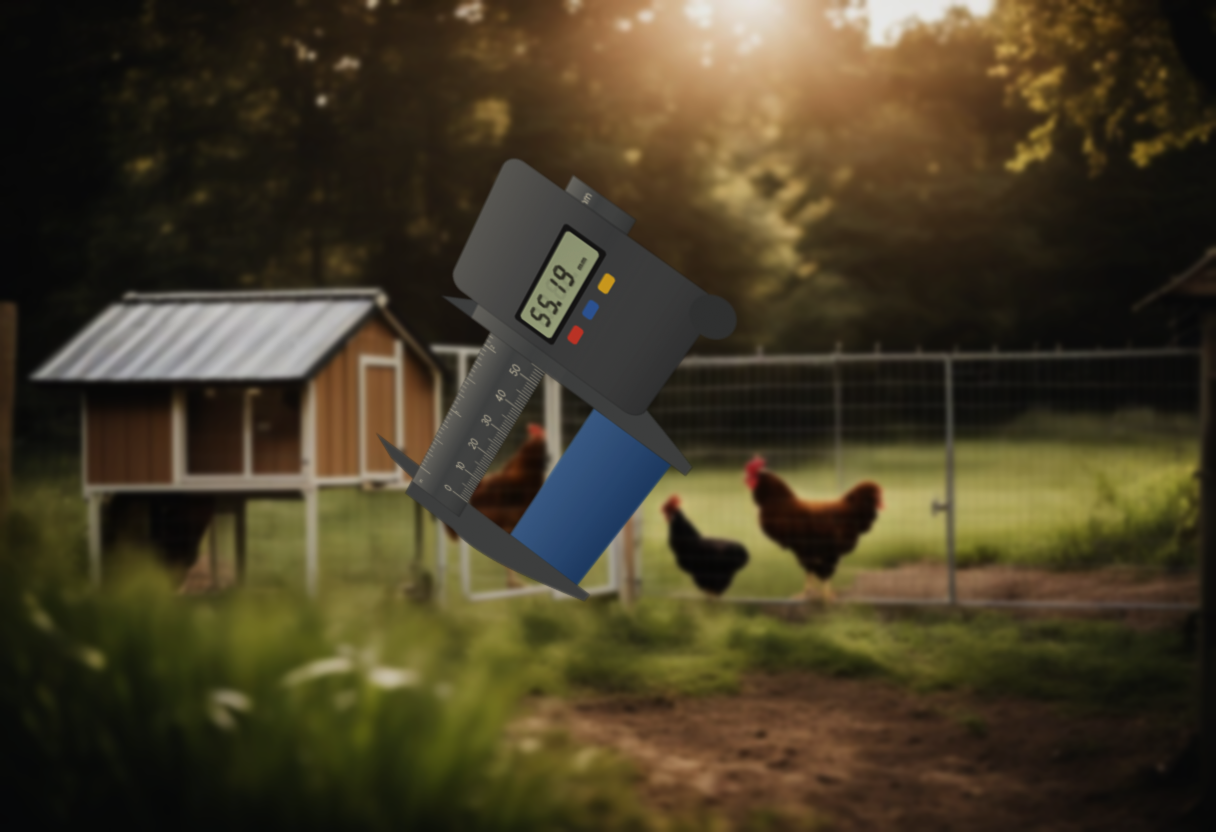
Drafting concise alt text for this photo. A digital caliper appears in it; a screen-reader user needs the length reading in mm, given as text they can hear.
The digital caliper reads 55.19 mm
